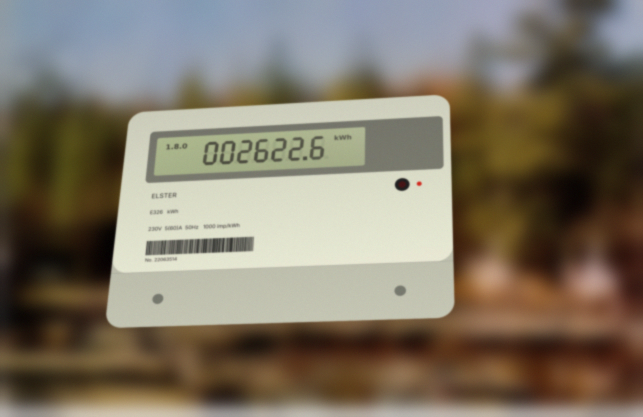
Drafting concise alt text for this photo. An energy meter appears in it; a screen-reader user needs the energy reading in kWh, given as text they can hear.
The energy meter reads 2622.6 kWh
